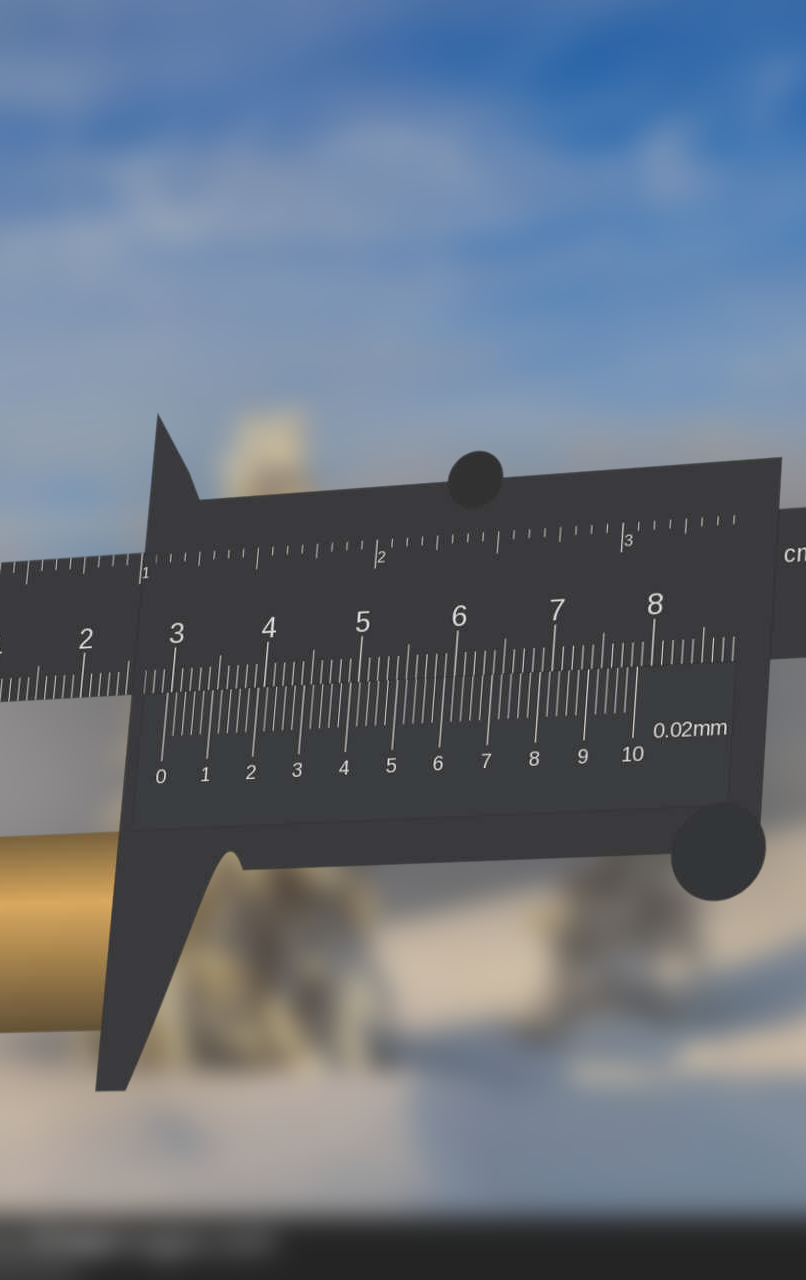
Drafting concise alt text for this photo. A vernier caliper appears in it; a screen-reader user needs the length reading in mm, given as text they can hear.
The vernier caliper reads 29.6 mm
